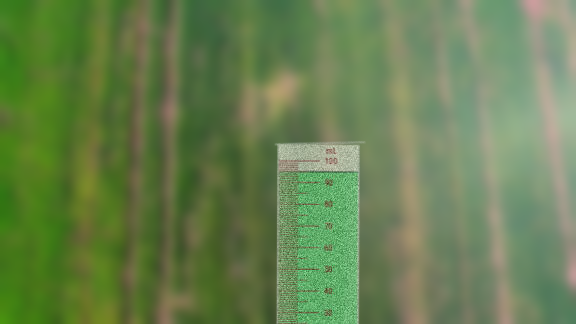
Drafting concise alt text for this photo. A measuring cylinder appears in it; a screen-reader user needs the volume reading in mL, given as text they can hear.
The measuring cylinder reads 95 mL
